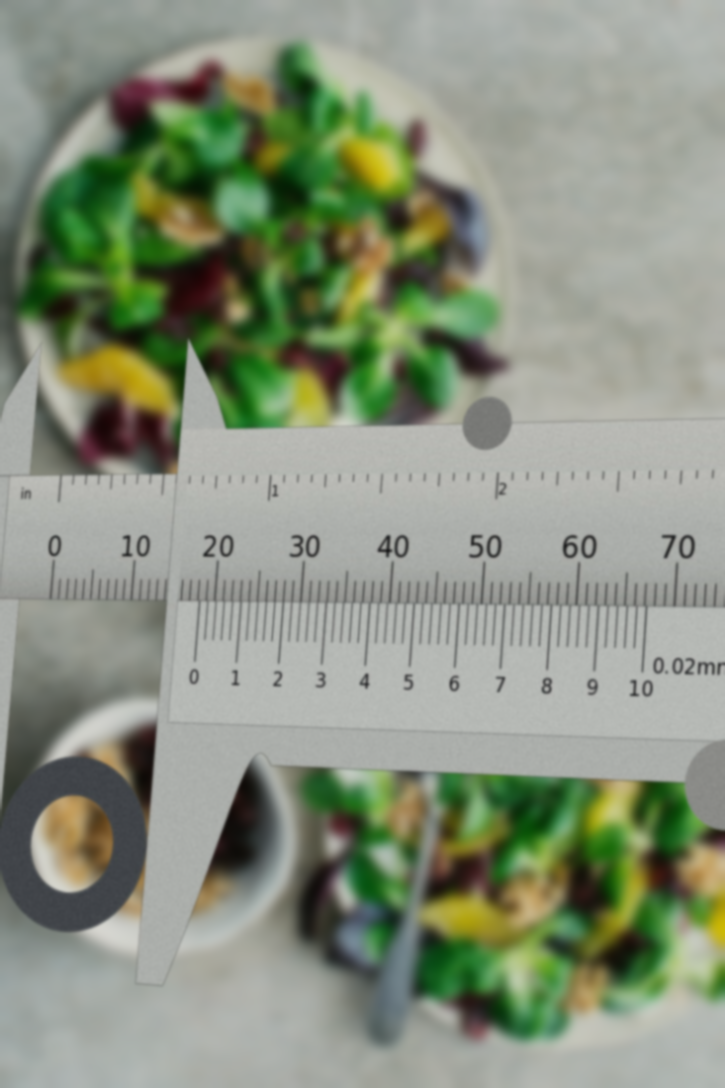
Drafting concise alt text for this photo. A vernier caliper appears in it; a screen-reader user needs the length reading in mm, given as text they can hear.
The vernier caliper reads 18.2 mm
